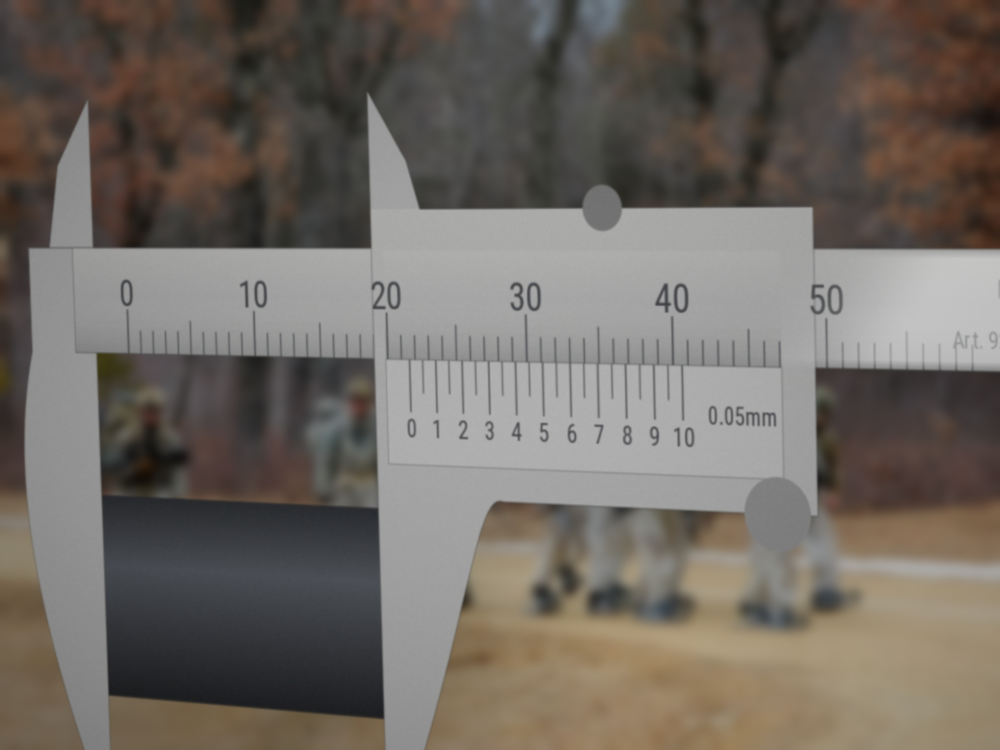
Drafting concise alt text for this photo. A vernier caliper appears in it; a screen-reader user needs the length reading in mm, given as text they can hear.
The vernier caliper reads 21.6 mm
